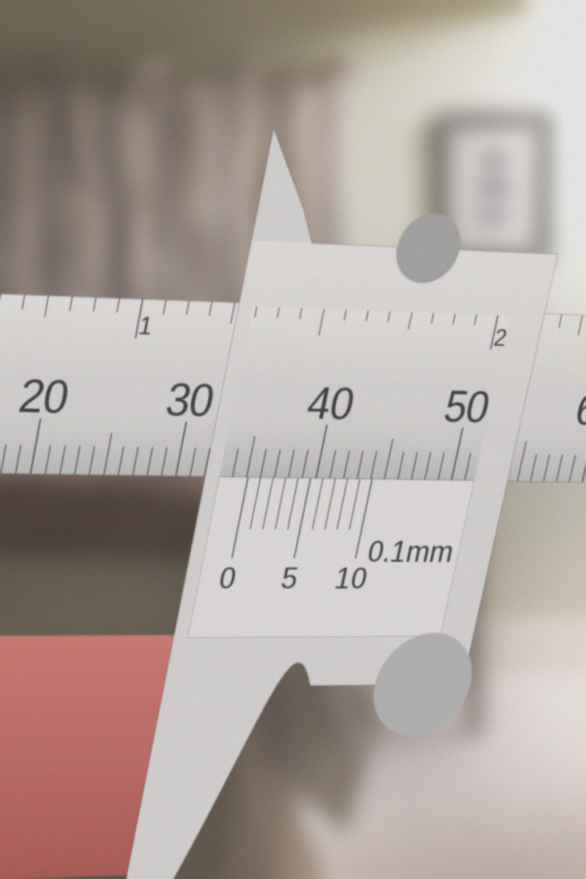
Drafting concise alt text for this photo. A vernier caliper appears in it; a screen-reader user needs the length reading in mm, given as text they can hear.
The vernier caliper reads 35.1 mm
